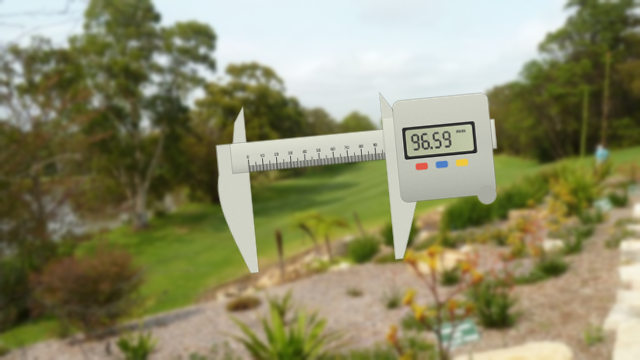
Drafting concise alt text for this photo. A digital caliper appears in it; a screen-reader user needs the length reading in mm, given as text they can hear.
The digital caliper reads 96.59 mm
